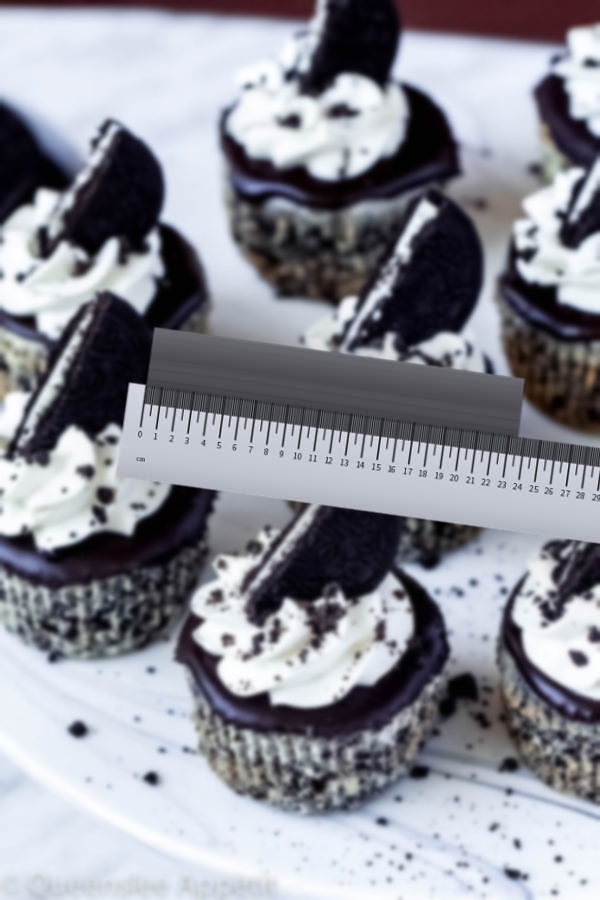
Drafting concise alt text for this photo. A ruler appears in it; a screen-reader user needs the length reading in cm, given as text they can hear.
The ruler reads 23.5 cm
